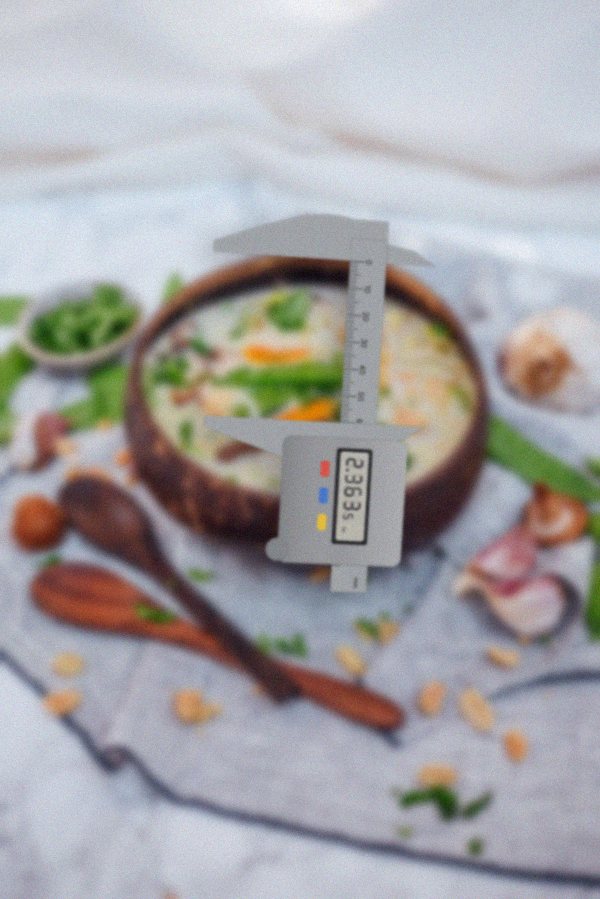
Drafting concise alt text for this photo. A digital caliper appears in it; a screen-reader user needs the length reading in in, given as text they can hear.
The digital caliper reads 2.3635 in
